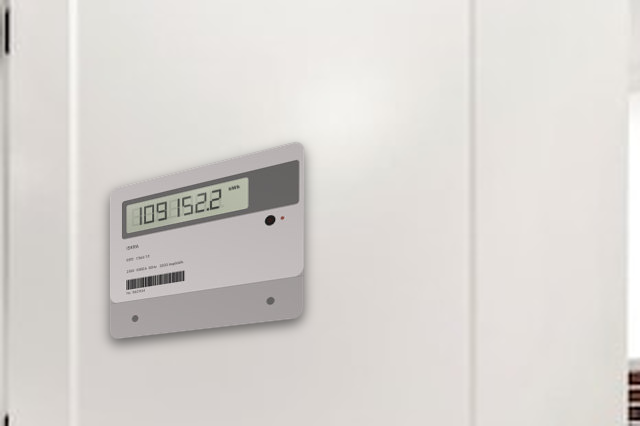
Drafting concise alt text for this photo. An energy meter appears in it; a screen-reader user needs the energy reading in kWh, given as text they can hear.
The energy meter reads 109152.2 kWh
